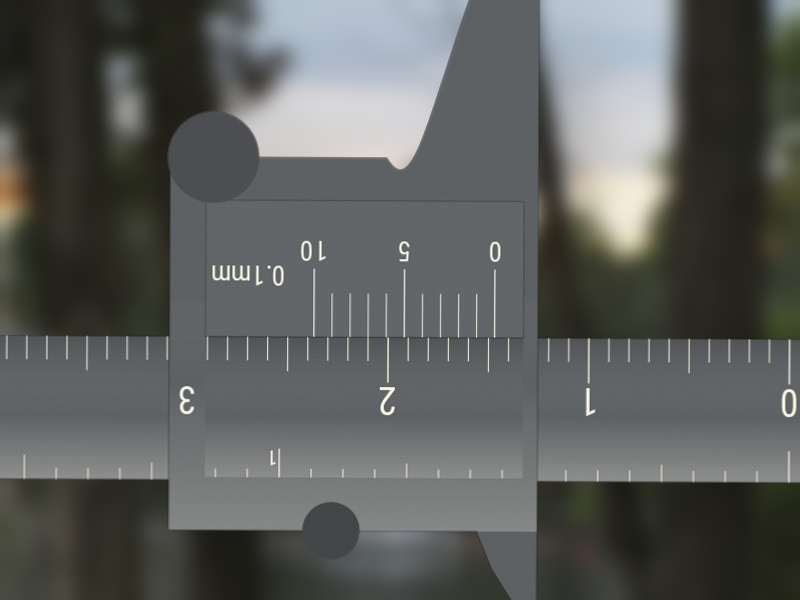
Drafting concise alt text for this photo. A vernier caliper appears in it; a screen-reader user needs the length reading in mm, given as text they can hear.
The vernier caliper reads 14.7 mm
